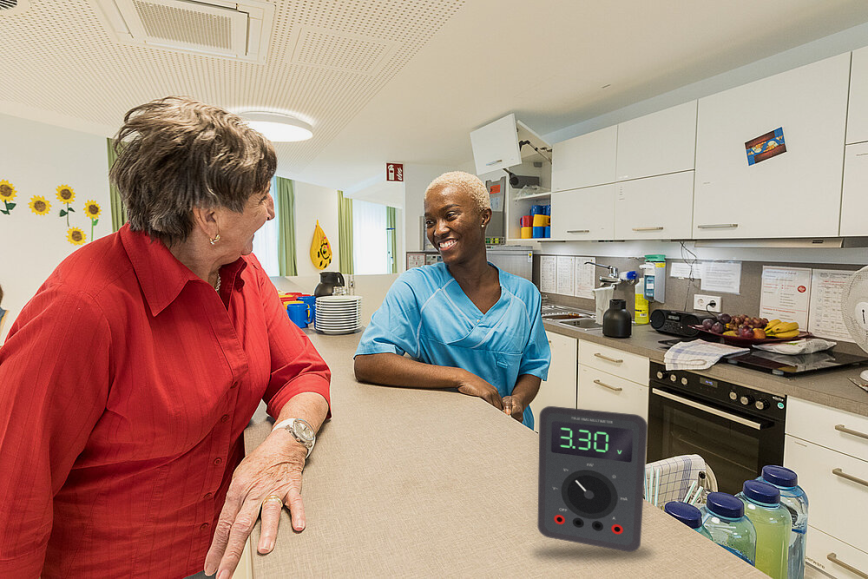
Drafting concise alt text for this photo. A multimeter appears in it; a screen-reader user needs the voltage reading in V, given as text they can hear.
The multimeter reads 3.30 V
